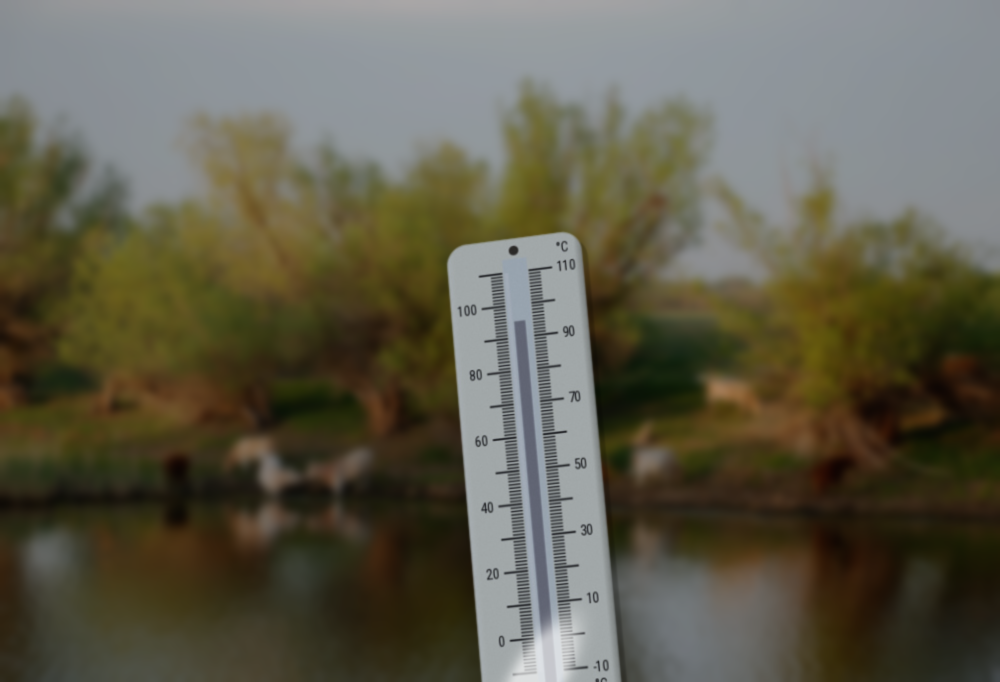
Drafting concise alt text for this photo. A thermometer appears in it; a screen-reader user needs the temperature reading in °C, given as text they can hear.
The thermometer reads 95 °C
